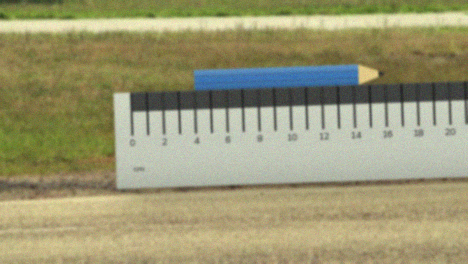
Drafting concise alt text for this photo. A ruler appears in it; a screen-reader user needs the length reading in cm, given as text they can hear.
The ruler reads 12 cm
